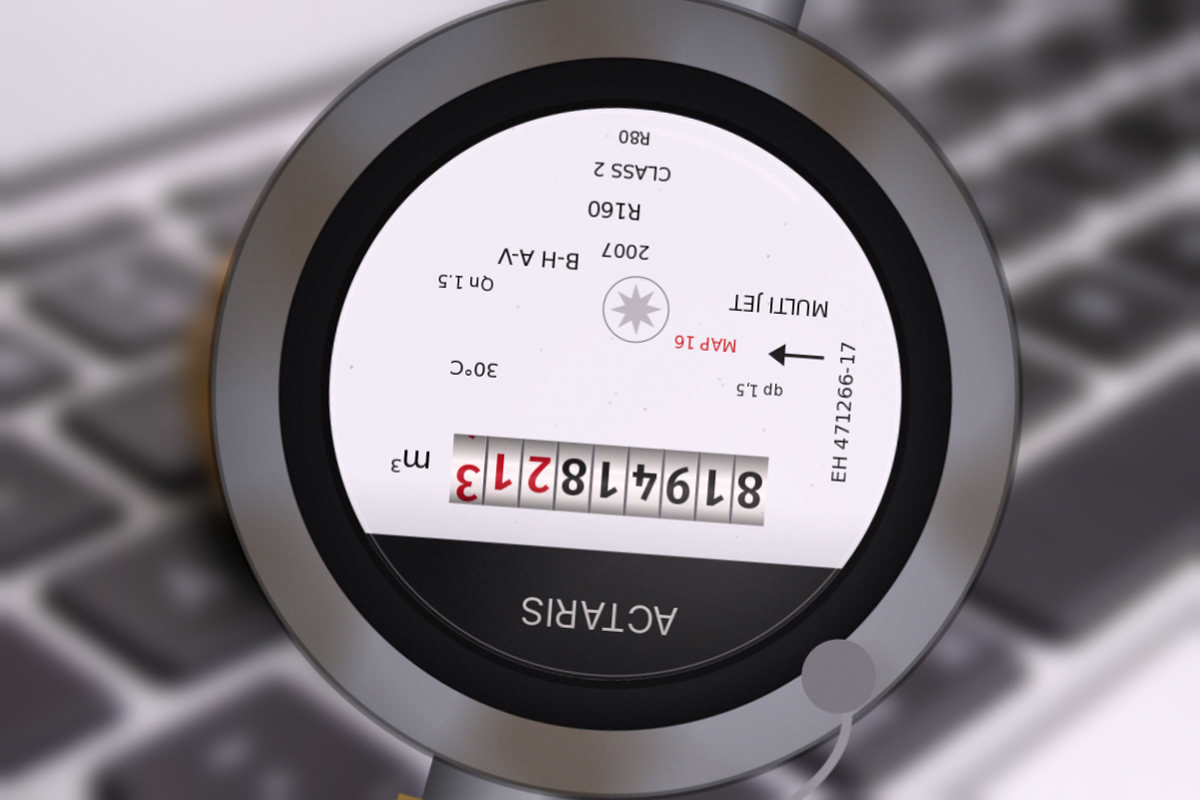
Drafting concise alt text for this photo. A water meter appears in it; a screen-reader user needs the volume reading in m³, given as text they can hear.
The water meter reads 819418.213 m³
